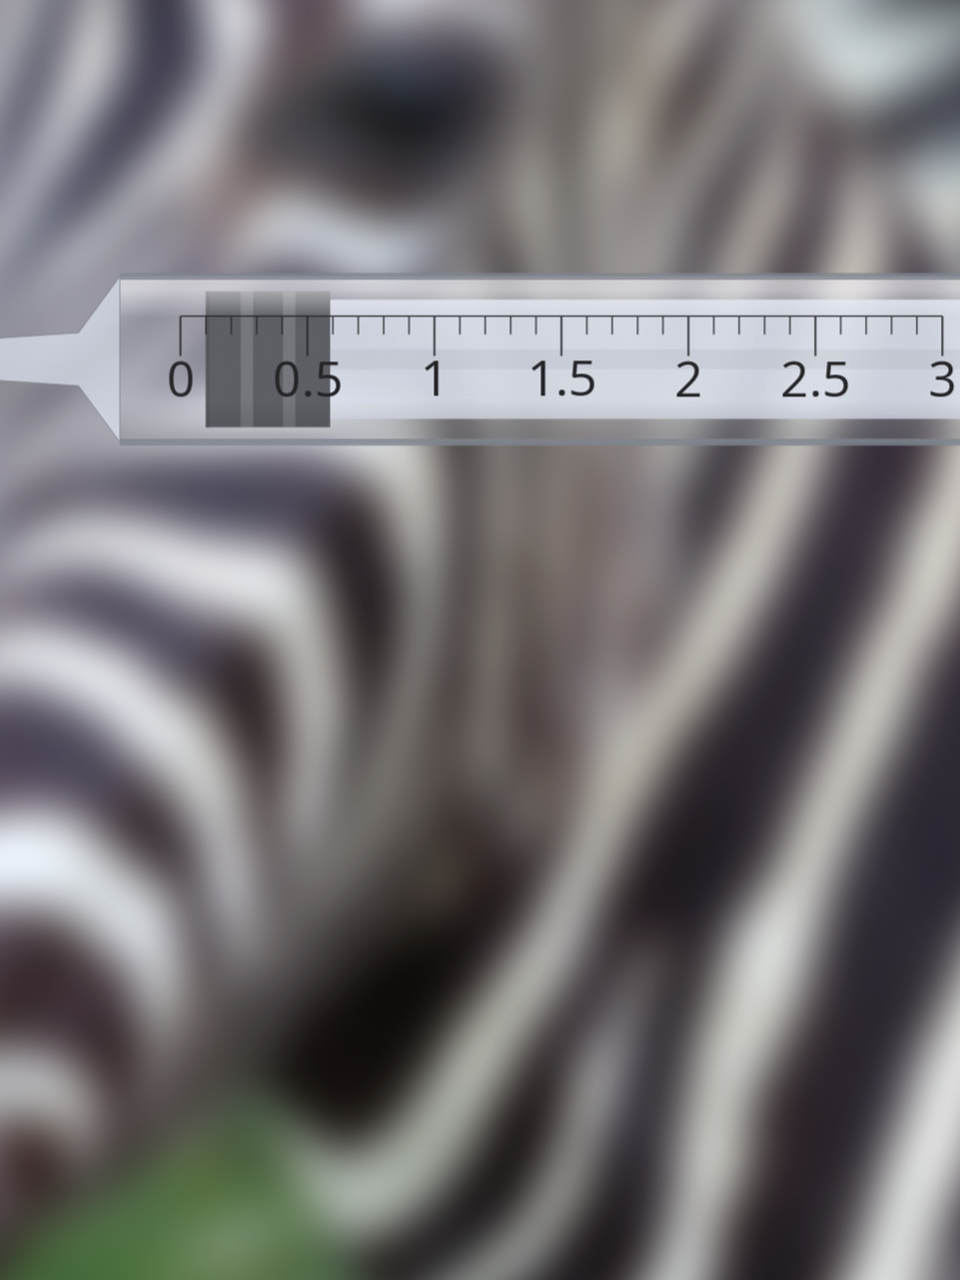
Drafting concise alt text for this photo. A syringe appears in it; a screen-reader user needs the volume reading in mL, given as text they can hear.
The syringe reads 0.1 mL
